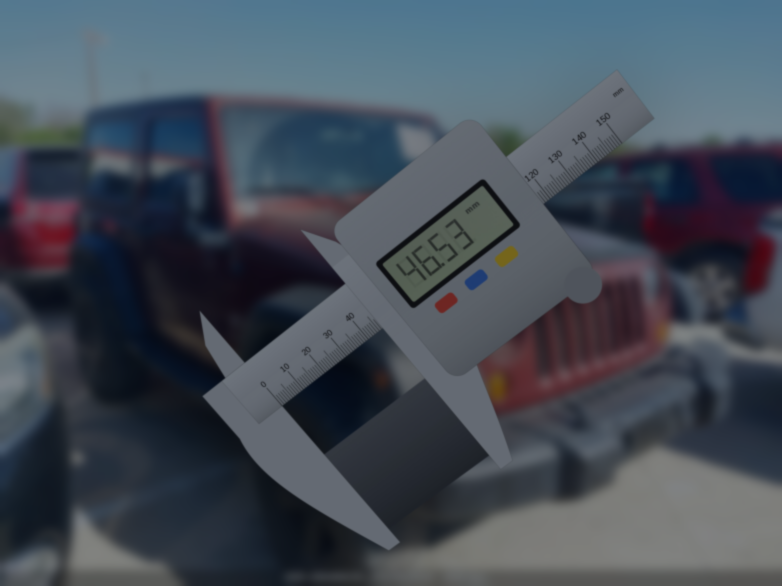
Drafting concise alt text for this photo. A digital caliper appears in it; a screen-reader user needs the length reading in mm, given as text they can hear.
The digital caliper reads 46.53 mm
